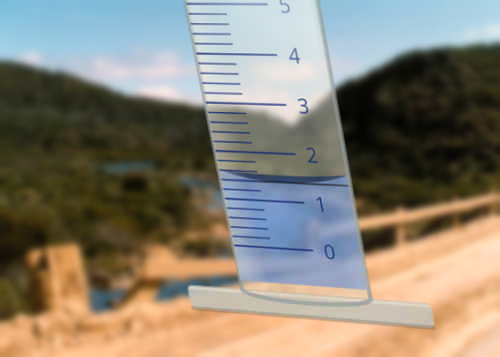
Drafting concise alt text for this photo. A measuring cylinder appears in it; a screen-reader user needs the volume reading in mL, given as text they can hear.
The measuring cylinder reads 1.4 mL
